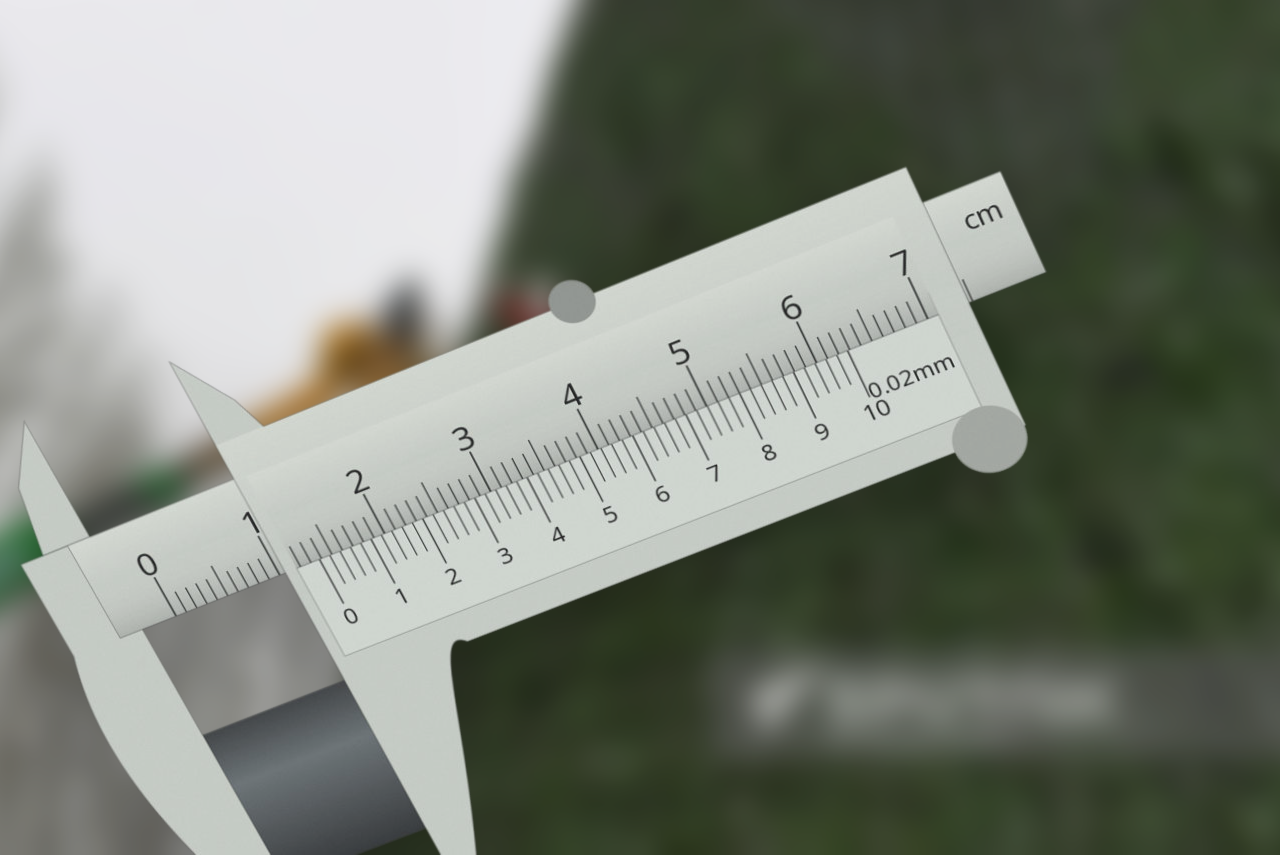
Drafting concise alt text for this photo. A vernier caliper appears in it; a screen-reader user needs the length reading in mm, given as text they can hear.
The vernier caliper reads 13.8 mm
